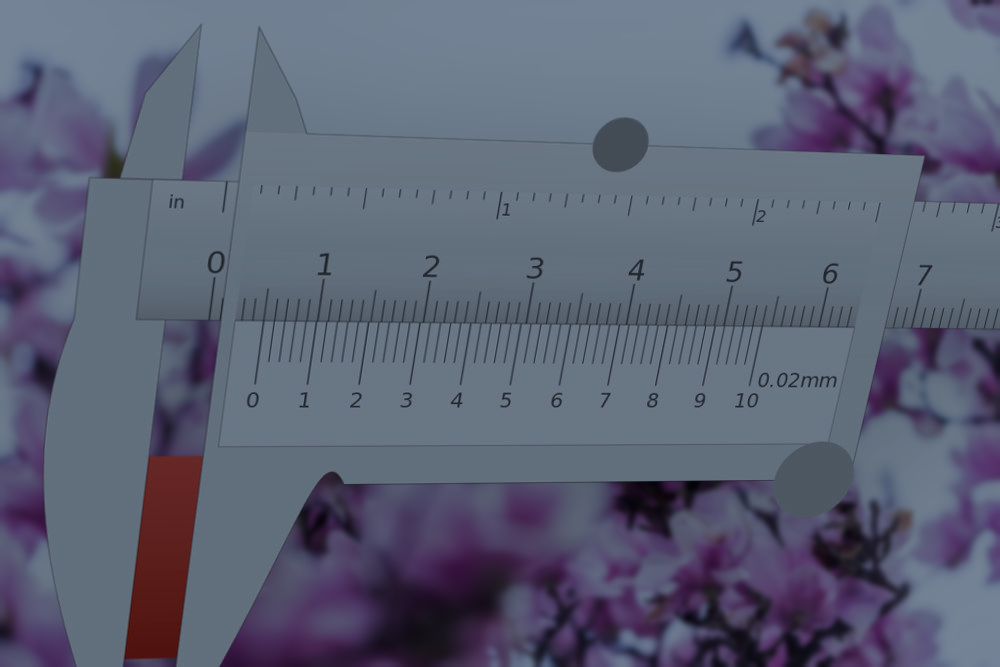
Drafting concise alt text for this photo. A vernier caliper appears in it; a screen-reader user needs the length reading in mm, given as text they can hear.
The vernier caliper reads 5.0 mm
